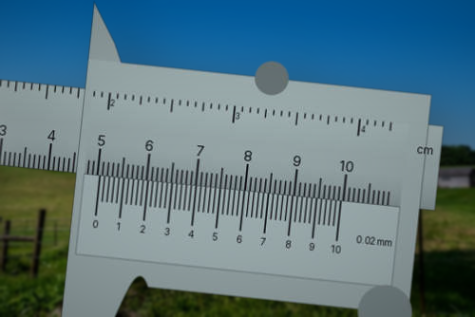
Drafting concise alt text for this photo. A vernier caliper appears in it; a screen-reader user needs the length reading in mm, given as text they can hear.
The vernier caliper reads 50.5 mm
